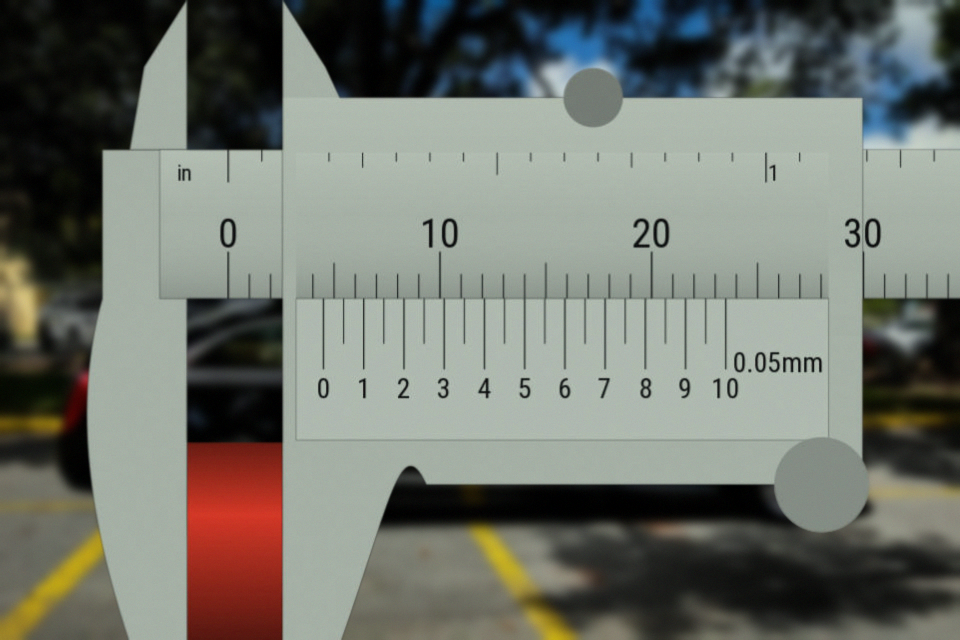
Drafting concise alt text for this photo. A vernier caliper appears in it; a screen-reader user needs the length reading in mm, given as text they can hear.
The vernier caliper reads 4.5 mm
